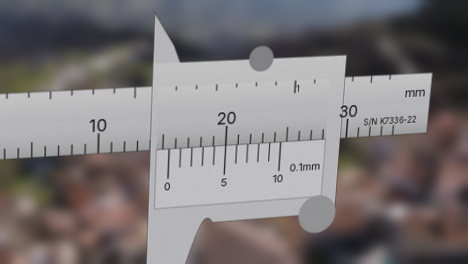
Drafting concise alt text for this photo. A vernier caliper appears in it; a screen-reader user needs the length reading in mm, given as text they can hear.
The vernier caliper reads 15.5 mm
